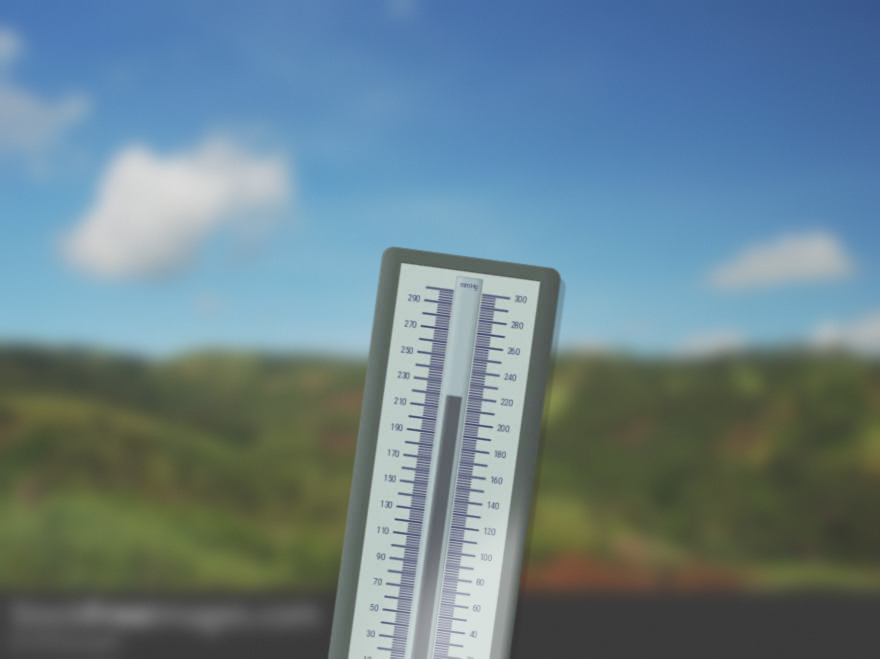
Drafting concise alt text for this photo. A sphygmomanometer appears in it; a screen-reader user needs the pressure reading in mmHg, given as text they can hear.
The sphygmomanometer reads 220 mmHg
